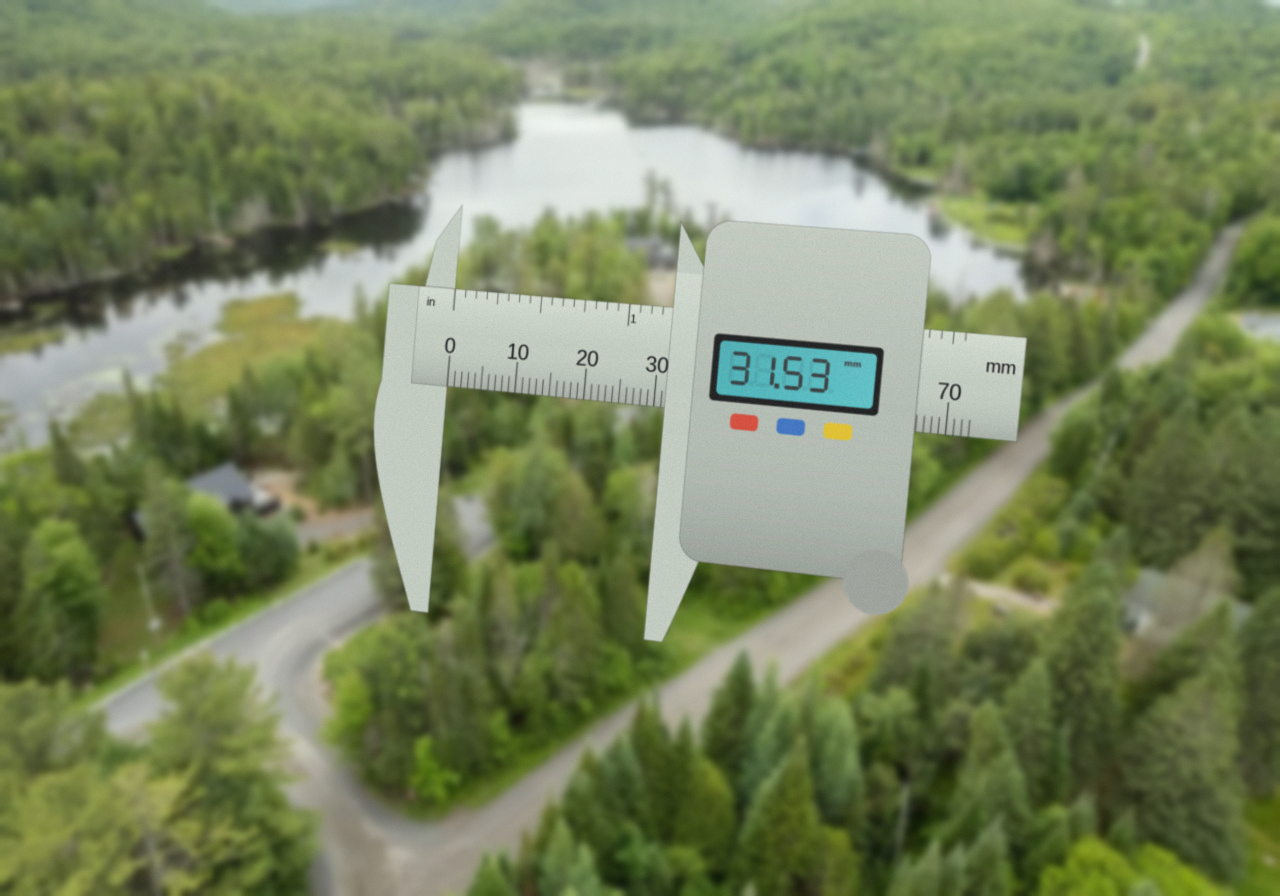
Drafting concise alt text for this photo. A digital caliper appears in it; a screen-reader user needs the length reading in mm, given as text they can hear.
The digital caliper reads 31.53 mm
